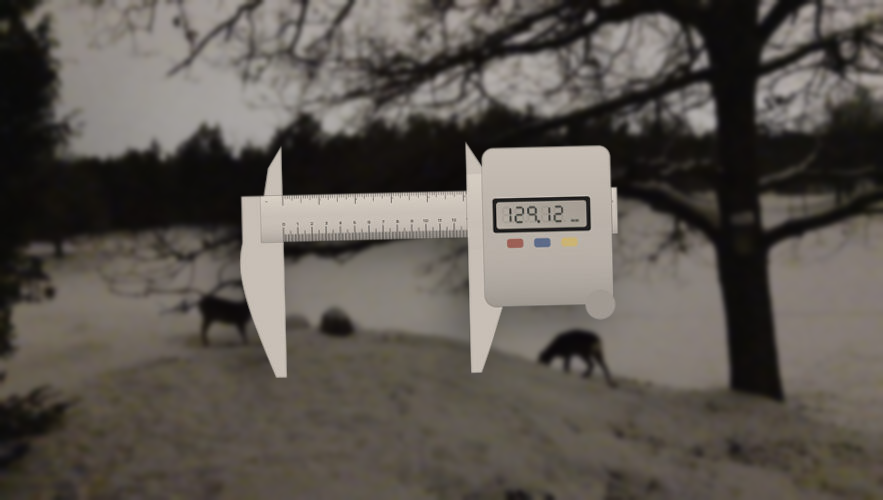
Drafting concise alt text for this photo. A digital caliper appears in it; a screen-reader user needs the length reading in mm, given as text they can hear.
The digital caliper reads 129.12 mm
